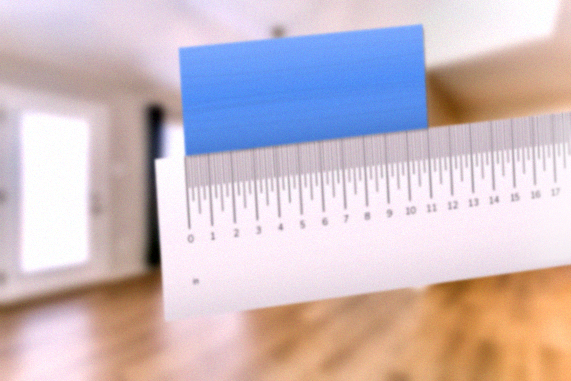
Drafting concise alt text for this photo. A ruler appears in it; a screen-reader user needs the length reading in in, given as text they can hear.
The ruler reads 11 in
